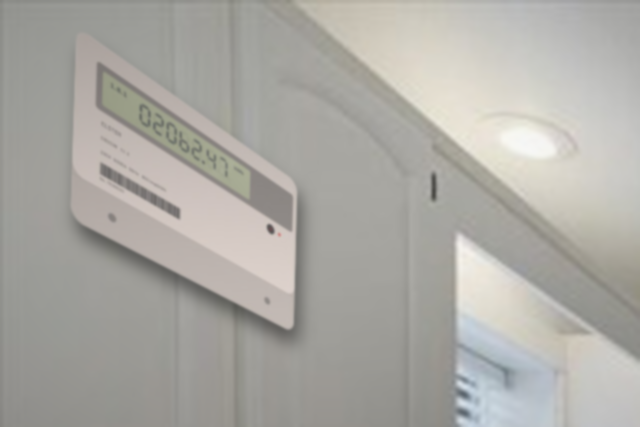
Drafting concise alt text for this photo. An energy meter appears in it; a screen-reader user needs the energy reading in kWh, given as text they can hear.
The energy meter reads 2062.47 kWh
